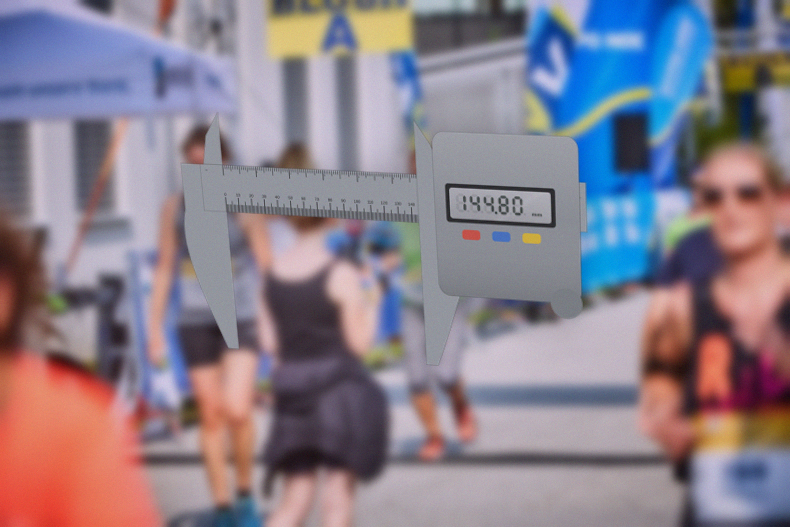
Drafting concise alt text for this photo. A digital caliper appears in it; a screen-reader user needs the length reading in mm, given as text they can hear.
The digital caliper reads 144.80 mm
